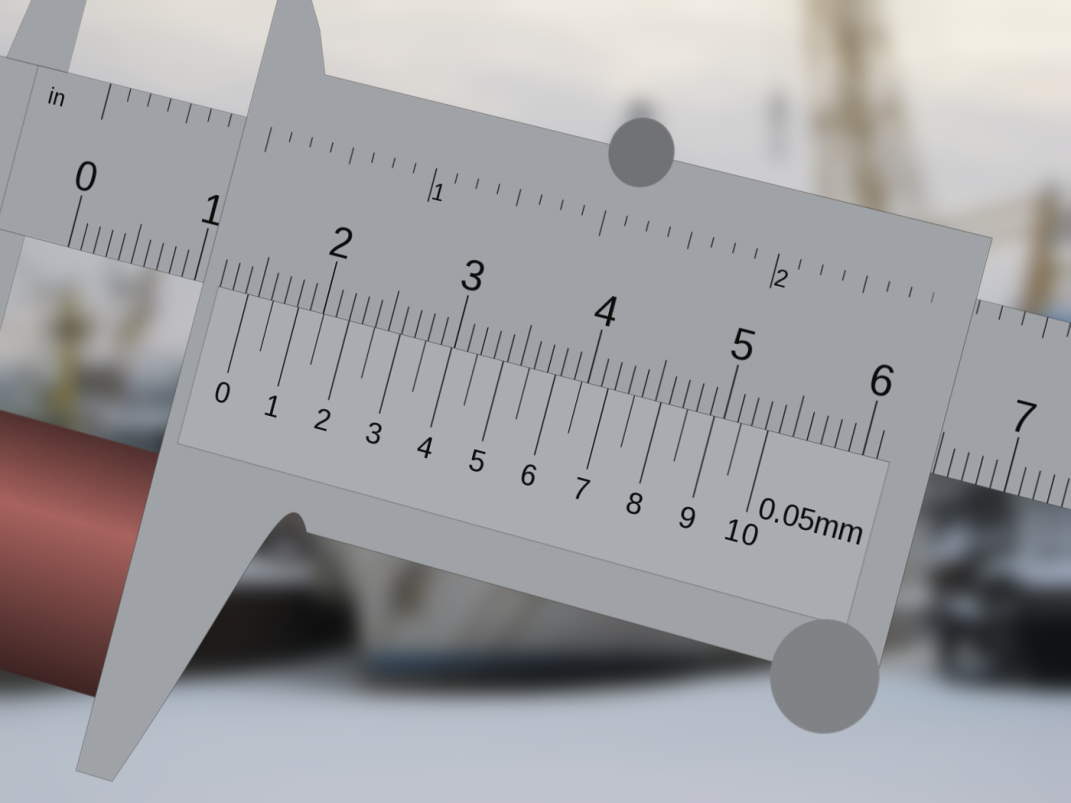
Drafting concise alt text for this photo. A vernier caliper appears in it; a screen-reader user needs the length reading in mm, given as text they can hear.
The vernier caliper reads 14.2 mm
